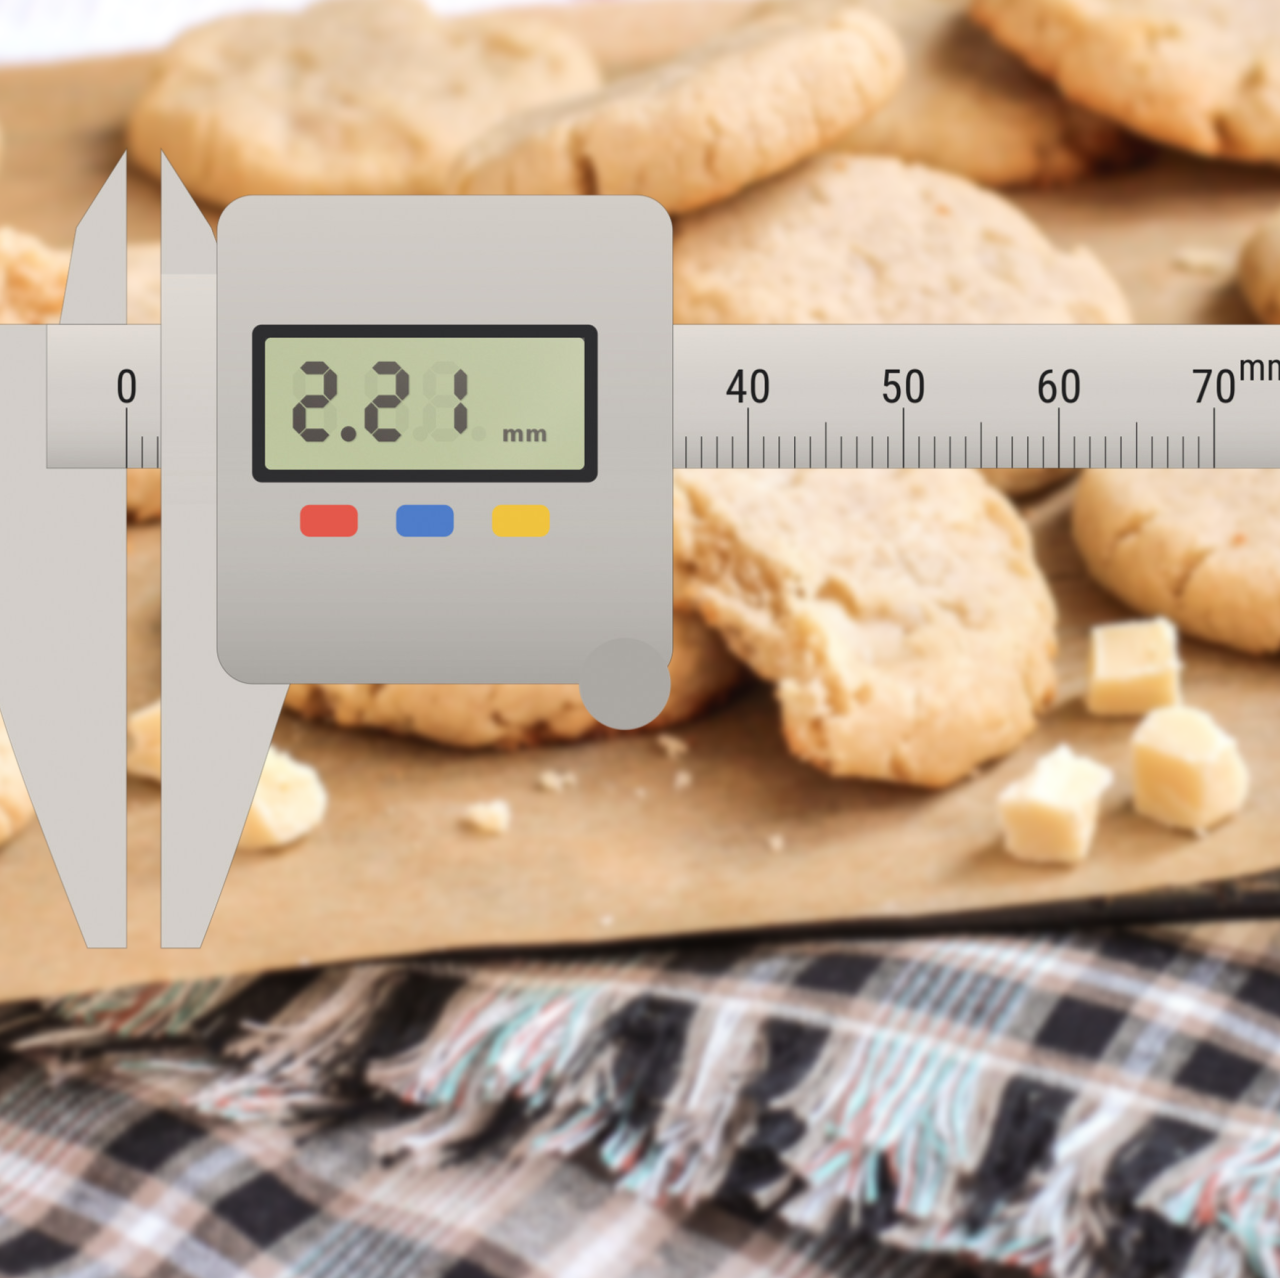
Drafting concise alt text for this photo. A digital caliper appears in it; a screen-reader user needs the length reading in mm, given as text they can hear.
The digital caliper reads 2.21 mm
